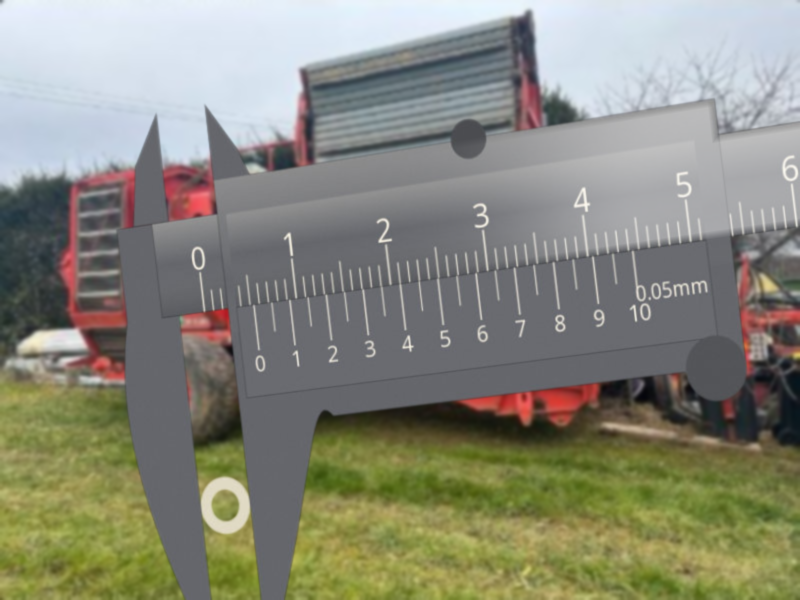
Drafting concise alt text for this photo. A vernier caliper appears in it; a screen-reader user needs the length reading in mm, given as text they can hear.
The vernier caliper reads 5.4 mm
